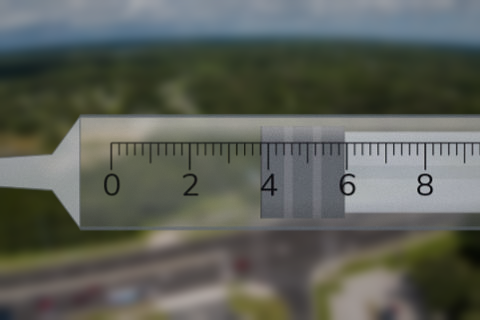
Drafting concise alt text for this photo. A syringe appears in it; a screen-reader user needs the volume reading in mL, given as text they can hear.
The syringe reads 3.8 mL
